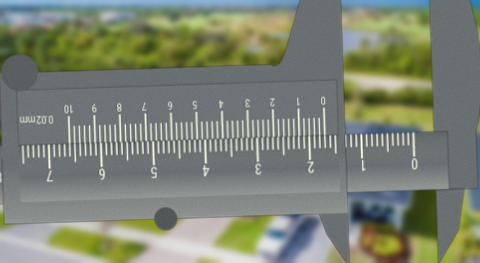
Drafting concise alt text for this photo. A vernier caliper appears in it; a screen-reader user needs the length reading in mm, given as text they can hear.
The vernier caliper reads 17.0 mm
